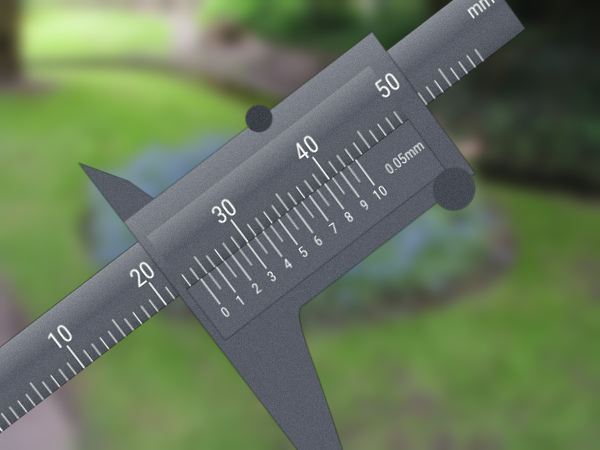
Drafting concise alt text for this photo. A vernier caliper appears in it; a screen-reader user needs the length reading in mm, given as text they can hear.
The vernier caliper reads 24.2 mm
